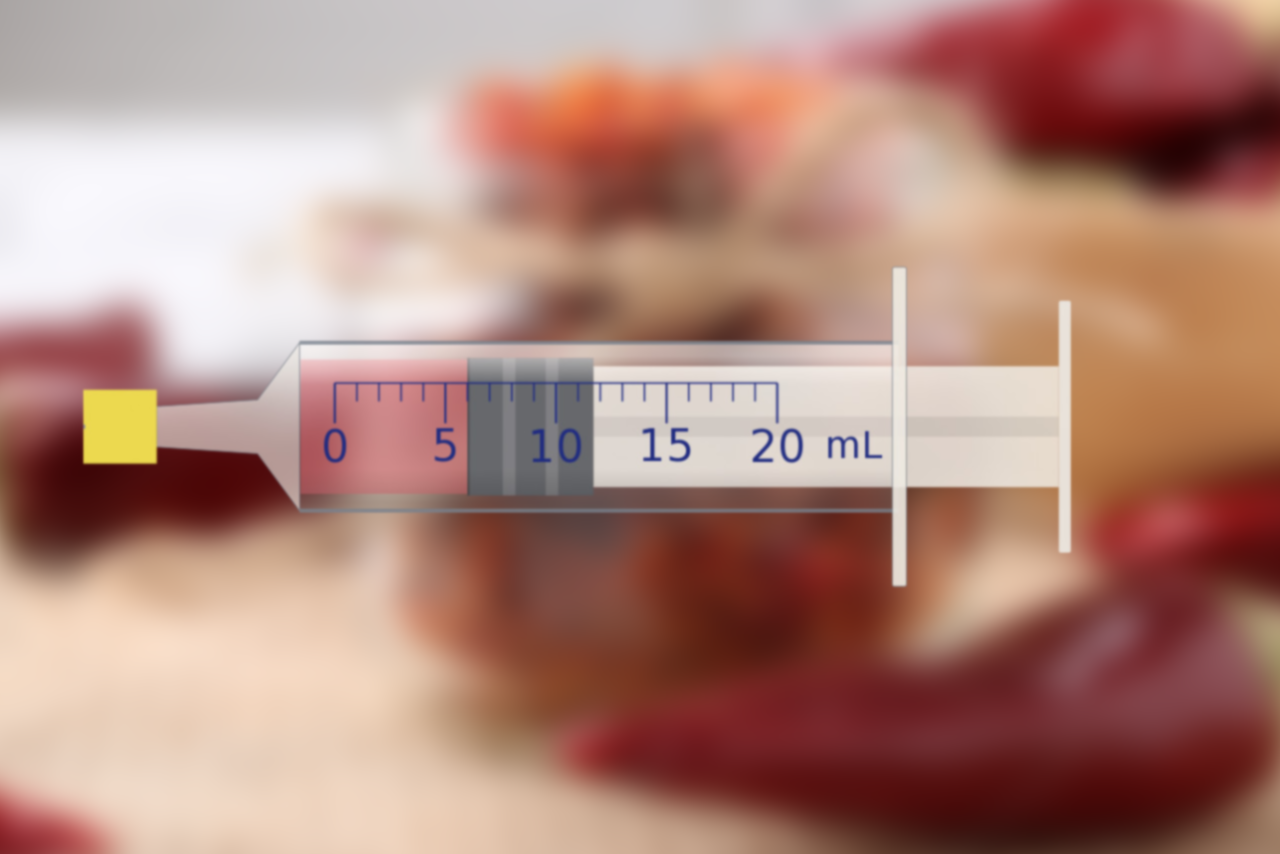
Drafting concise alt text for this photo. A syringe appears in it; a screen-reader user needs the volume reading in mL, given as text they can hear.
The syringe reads 6 mL
